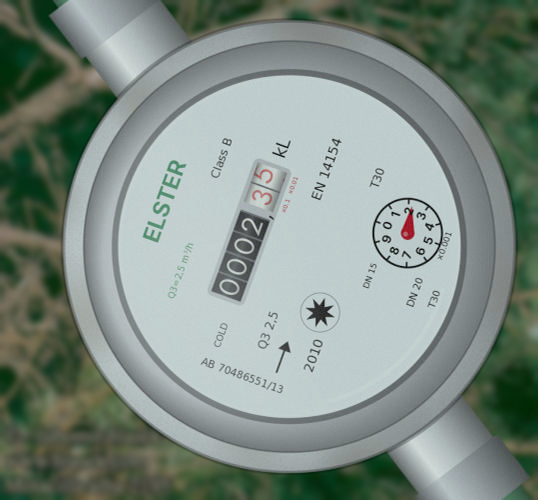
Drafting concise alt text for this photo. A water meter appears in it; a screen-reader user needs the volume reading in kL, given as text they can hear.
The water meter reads 2.352 kL
